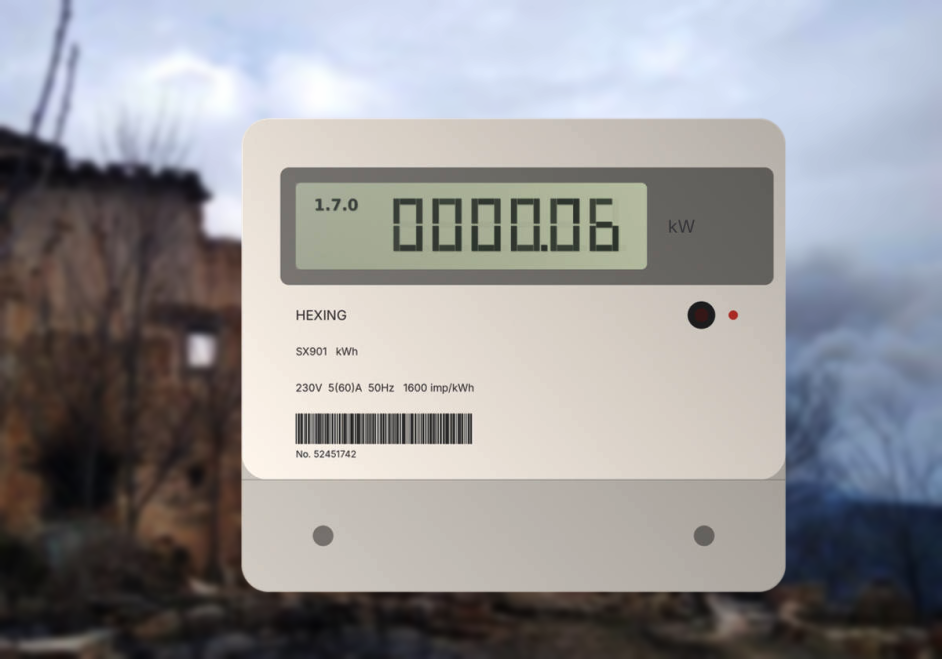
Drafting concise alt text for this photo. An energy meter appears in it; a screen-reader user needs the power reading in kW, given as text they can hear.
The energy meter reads 0.06 kW
